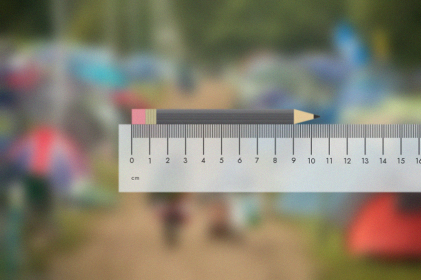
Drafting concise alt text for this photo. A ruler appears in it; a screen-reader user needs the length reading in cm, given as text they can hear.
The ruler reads 10.5 cm
